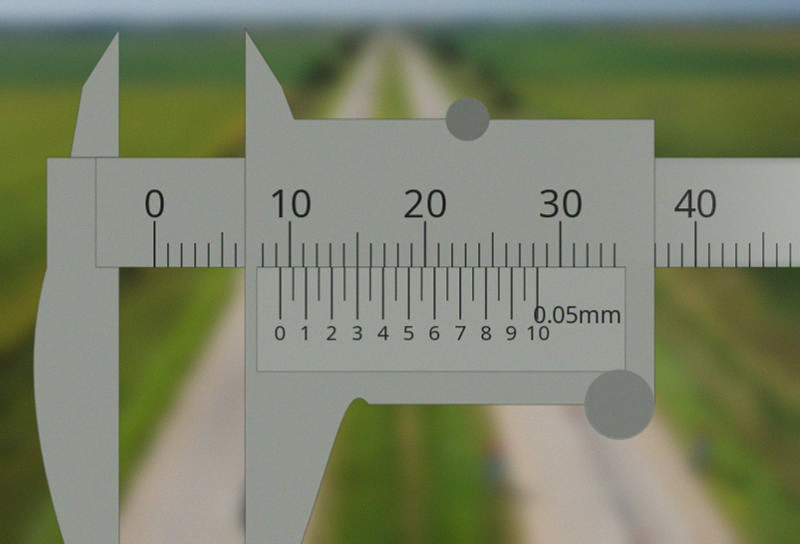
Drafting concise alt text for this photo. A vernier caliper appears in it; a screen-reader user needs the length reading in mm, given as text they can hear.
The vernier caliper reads 9.3 mm
